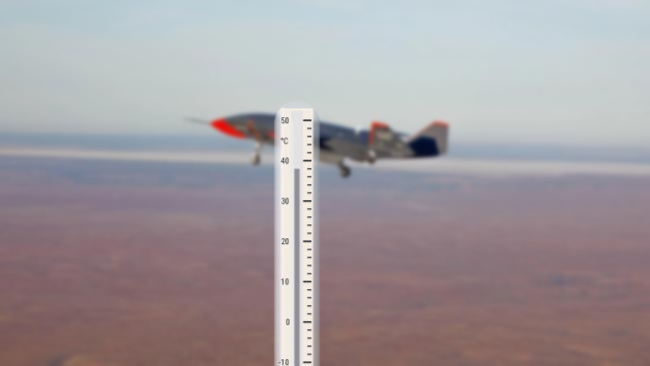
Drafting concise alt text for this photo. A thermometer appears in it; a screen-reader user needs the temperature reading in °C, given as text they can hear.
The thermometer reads 38 °C
